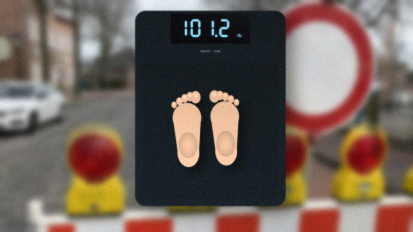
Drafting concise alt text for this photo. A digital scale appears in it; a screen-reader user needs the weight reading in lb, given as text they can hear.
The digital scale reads 101.2 lb
